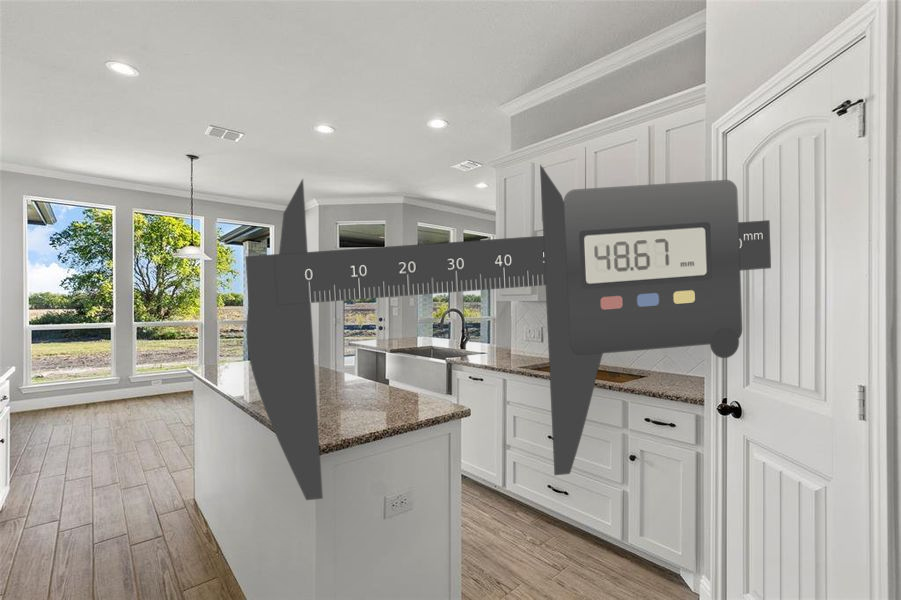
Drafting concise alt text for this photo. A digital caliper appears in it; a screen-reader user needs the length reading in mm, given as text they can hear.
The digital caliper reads 48.67 mm
